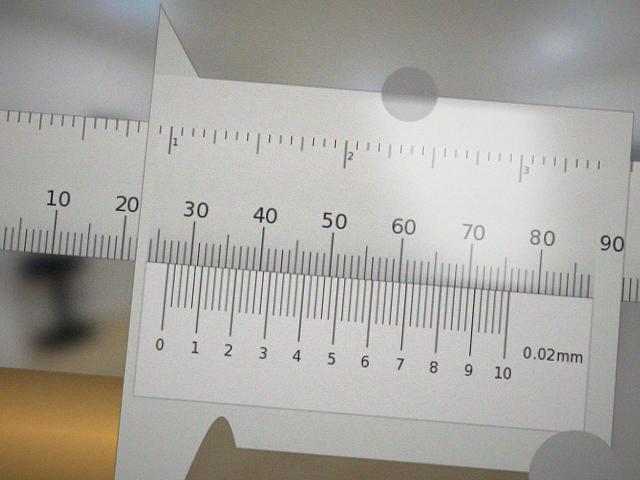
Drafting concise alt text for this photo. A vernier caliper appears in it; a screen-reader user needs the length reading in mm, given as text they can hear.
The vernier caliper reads 26.8 mm
